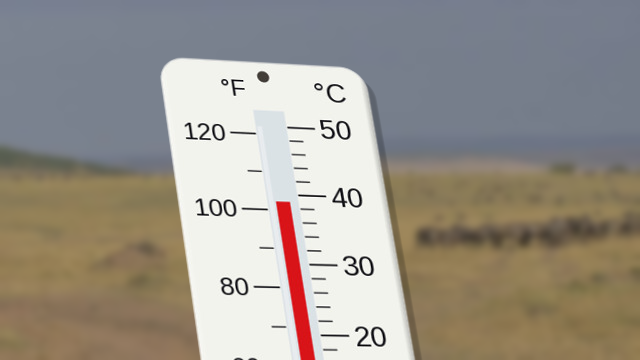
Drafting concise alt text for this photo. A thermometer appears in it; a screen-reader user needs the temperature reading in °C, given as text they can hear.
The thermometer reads 39 °C
